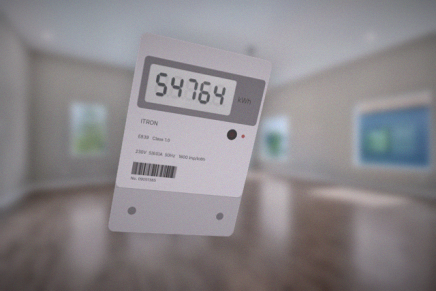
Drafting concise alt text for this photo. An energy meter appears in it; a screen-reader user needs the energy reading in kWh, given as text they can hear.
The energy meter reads 54764 kWh
